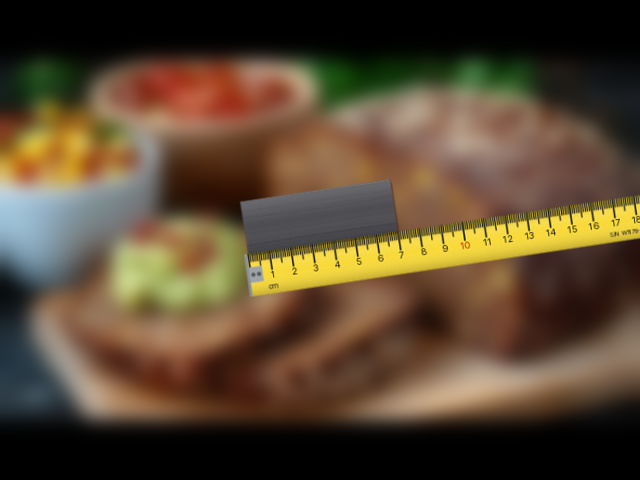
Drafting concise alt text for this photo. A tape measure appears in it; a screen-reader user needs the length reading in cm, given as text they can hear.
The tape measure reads 7 cm
